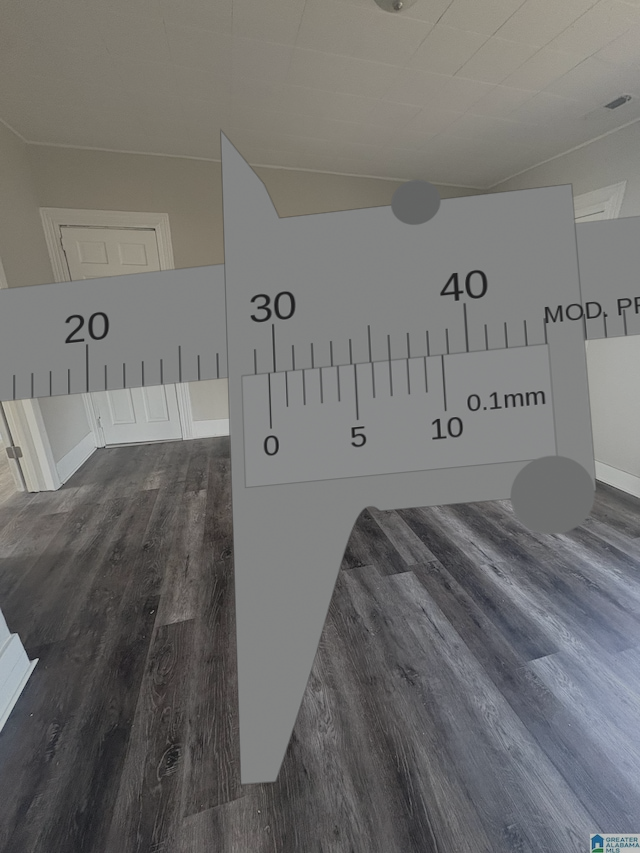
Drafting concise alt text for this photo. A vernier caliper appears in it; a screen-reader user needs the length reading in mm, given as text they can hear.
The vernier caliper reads 29.7 mm
